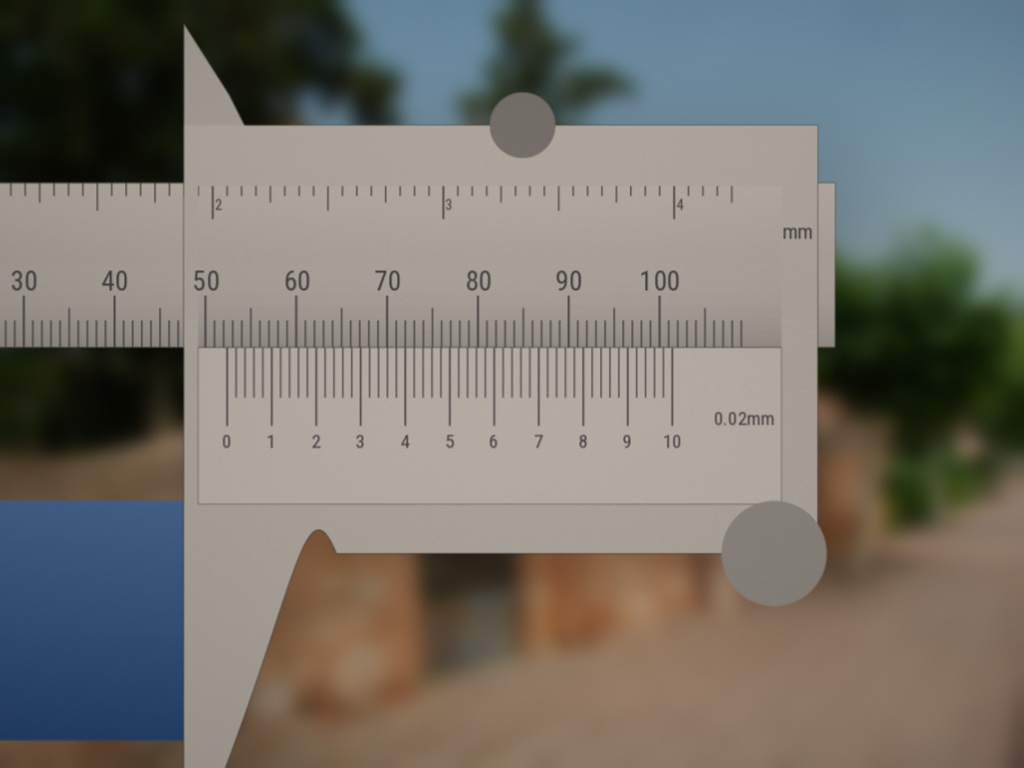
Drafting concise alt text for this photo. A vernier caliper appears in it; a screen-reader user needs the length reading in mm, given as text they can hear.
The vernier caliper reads 52.4 mm
